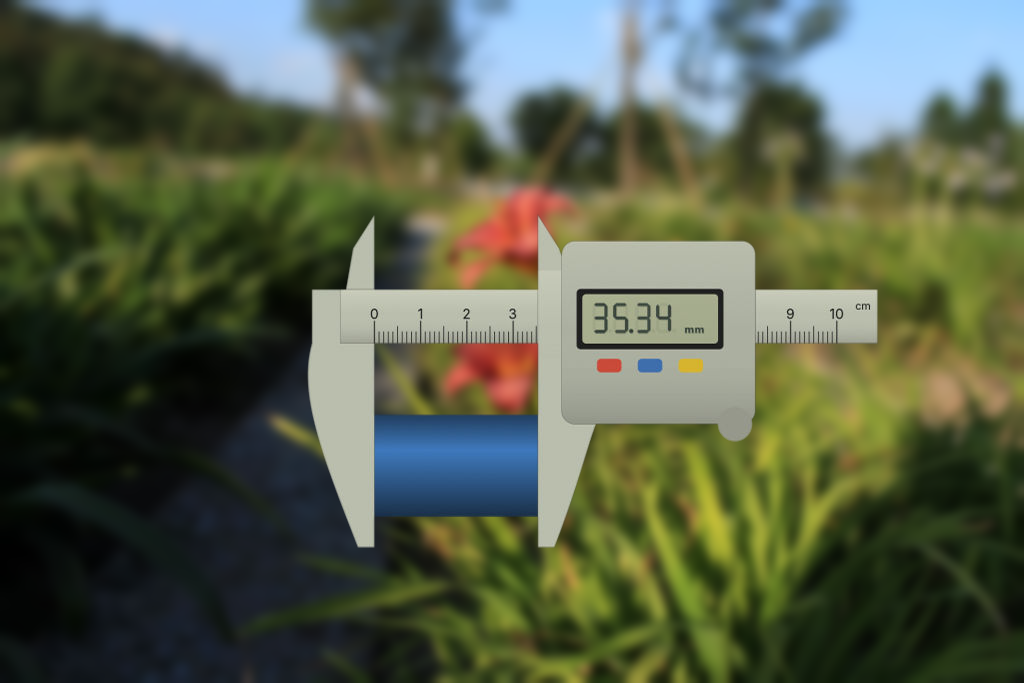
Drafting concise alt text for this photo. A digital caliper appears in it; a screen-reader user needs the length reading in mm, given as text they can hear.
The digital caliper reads 35.34 mm
